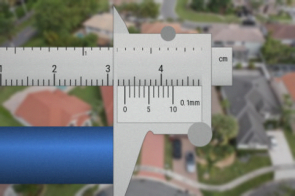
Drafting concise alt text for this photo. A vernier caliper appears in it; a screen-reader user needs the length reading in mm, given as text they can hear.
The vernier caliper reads 33.2 mm
